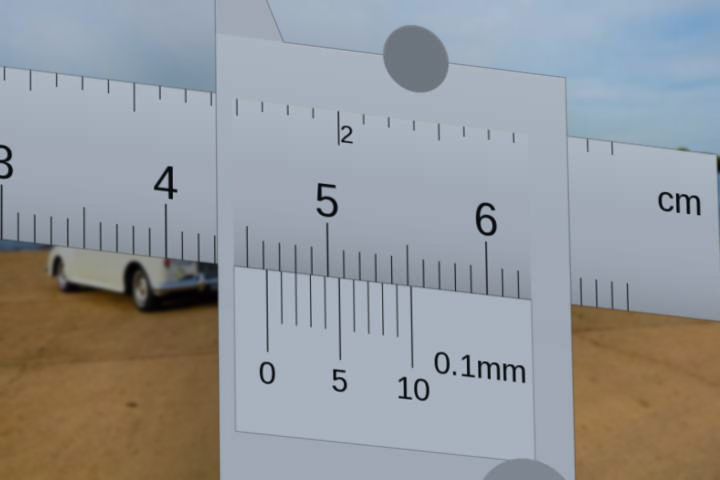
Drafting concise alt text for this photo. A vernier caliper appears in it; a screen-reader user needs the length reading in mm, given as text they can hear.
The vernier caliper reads 46.2 mm
